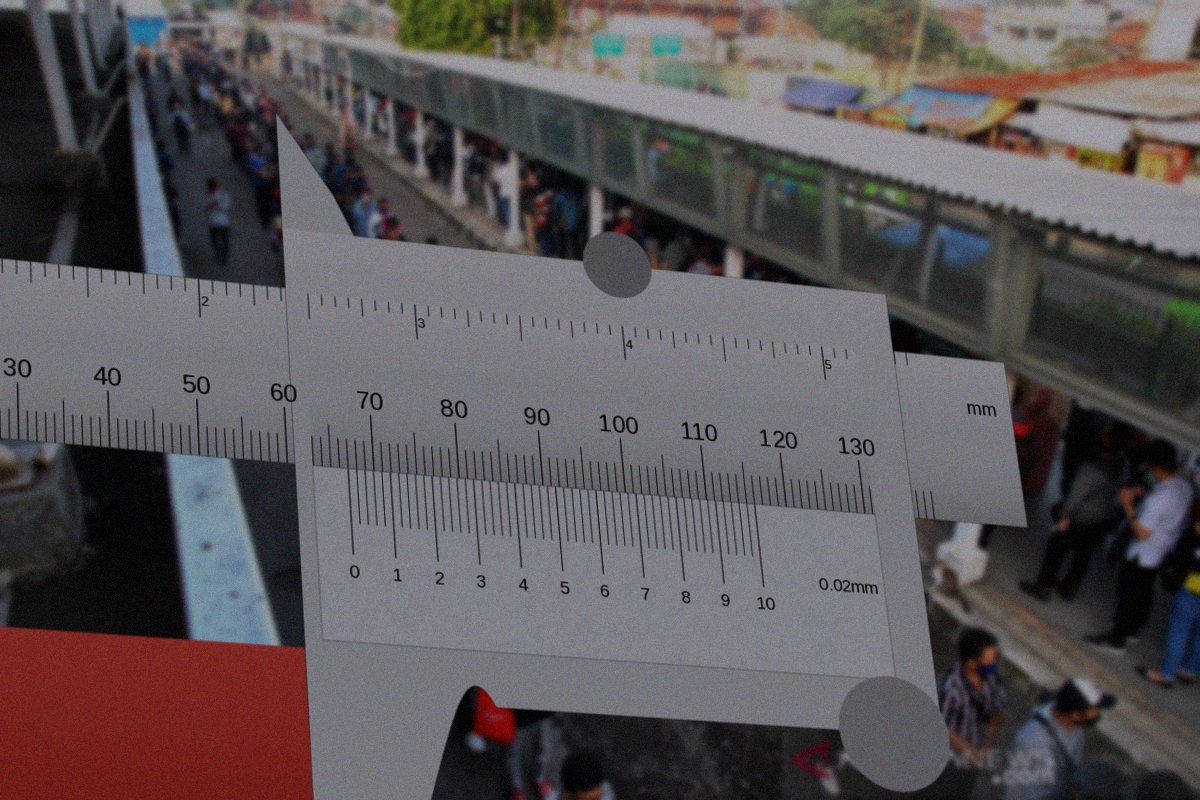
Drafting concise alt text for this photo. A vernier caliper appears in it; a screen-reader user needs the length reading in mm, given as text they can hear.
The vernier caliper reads 67.0 mm
